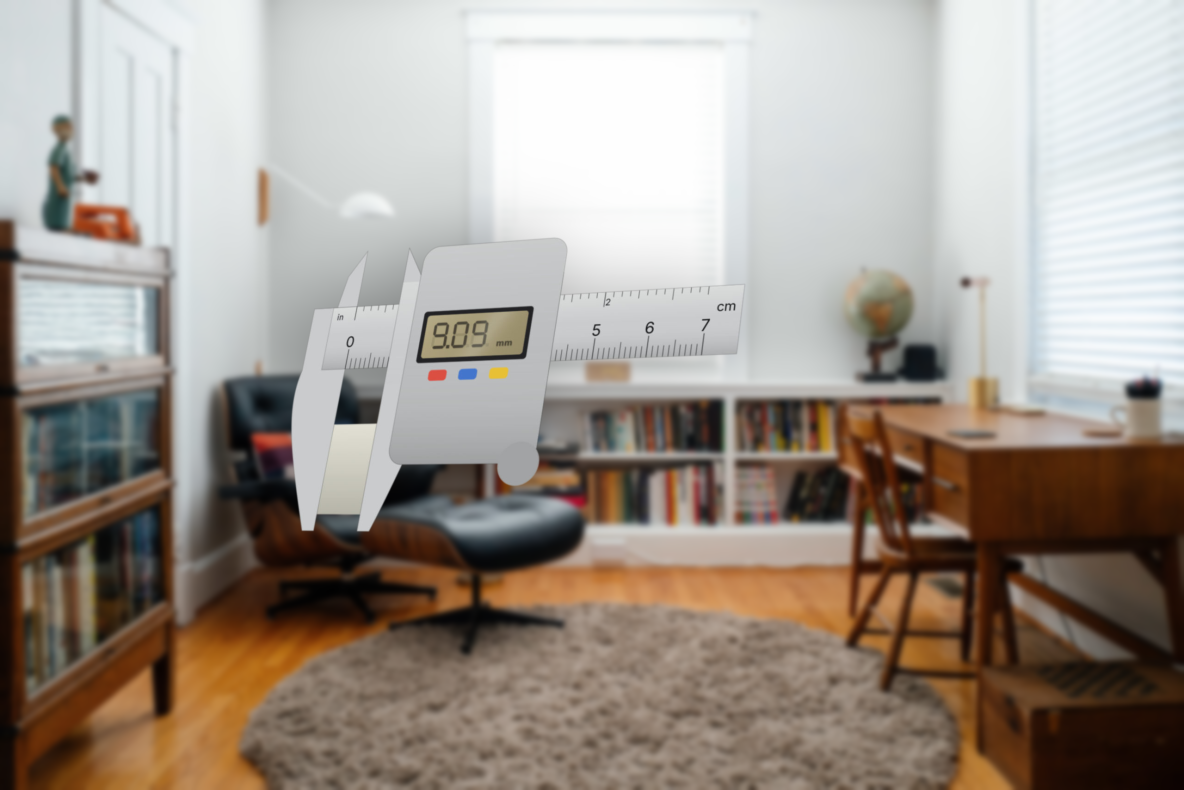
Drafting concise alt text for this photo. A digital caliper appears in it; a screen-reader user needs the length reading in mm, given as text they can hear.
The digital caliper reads 9.09 mm
